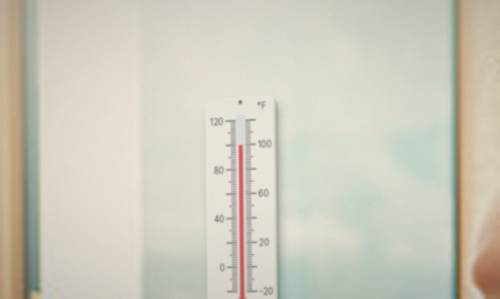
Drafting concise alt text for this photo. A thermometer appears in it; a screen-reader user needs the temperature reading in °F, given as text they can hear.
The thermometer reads 100 °F
